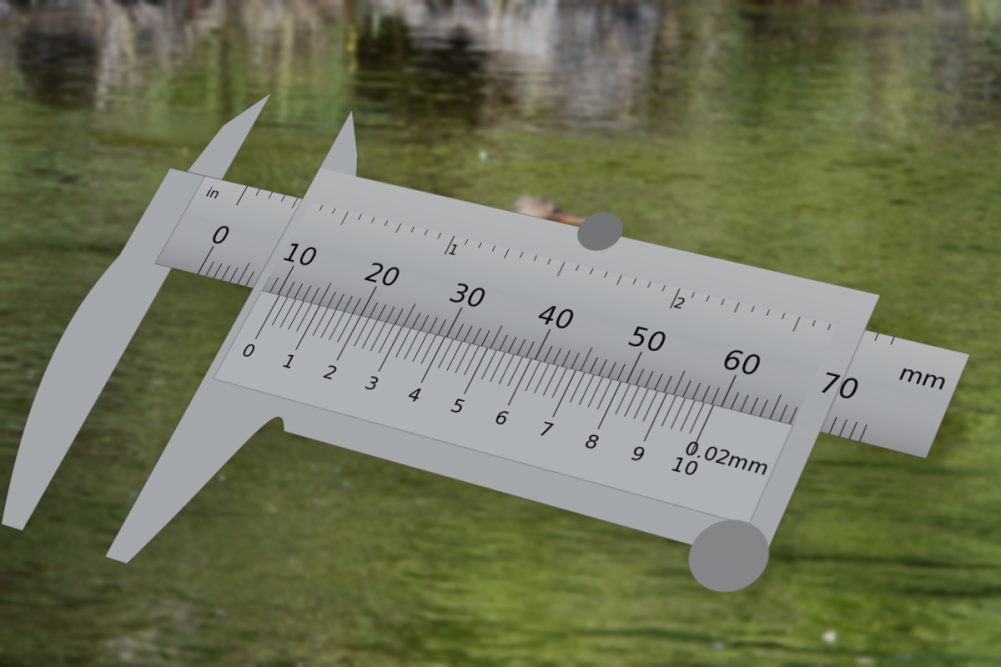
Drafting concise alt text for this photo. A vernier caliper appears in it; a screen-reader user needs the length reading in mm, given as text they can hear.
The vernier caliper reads 10.2 mm
